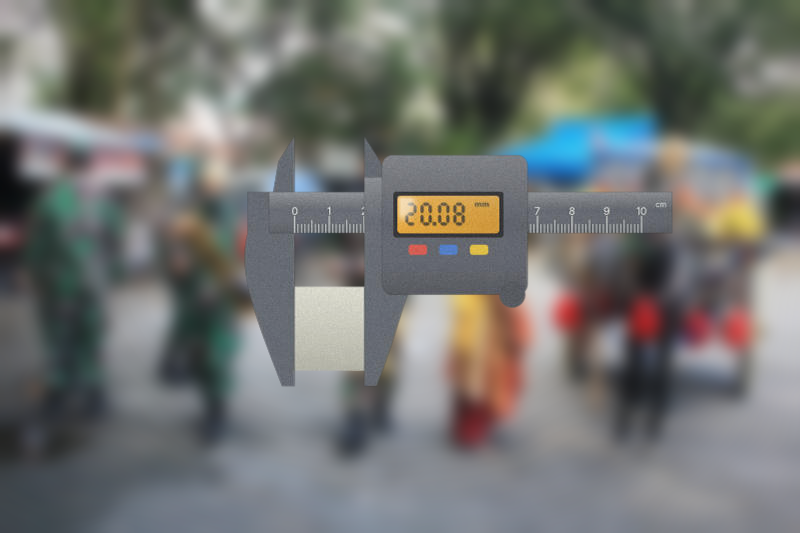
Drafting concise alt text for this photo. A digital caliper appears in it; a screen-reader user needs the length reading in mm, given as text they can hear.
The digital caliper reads 20.08 mm
